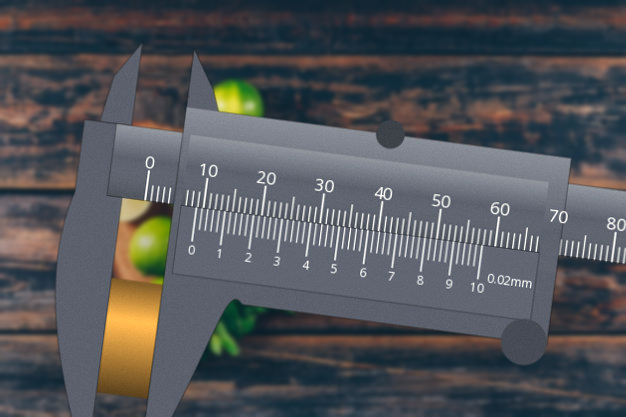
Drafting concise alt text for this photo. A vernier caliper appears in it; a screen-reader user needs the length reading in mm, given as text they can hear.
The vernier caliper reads 8.8 mm
